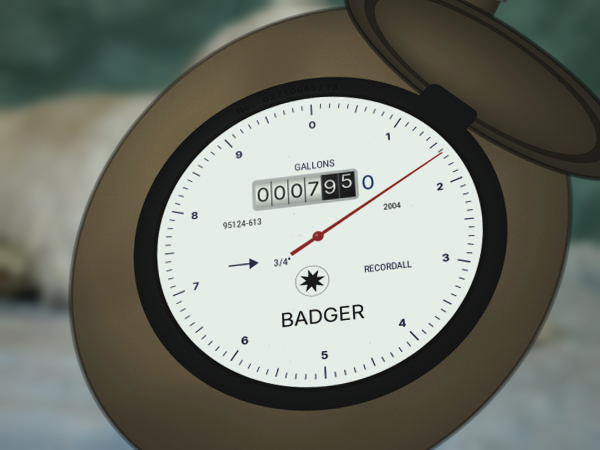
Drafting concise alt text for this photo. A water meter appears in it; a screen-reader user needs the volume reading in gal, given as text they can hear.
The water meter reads 7951.6 gal
